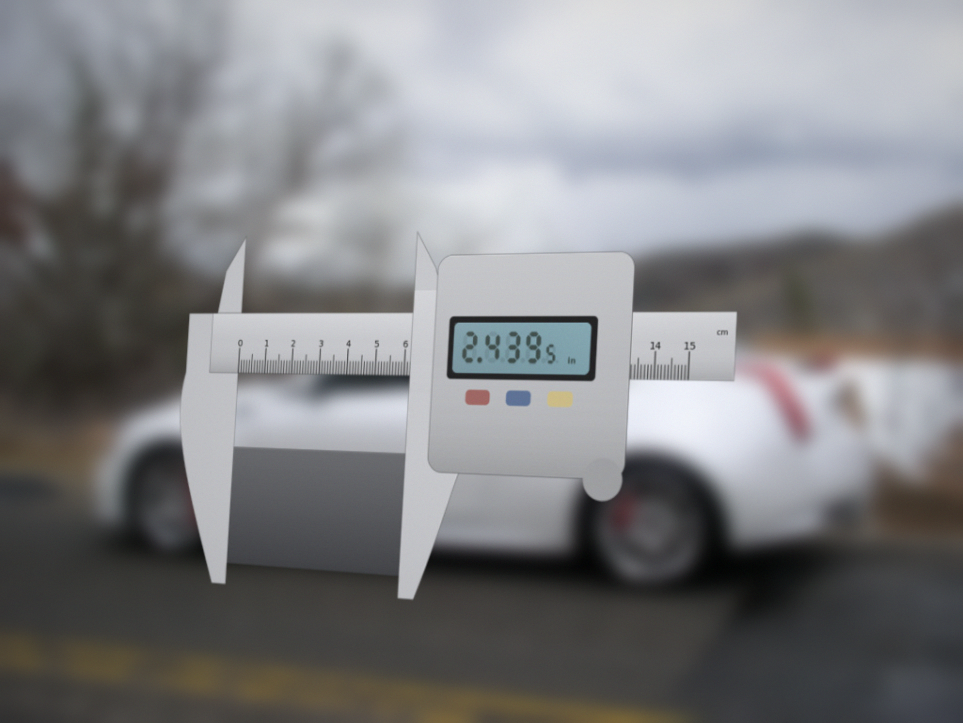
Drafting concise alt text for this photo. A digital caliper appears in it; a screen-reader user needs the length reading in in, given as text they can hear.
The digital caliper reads 2.4395 in
